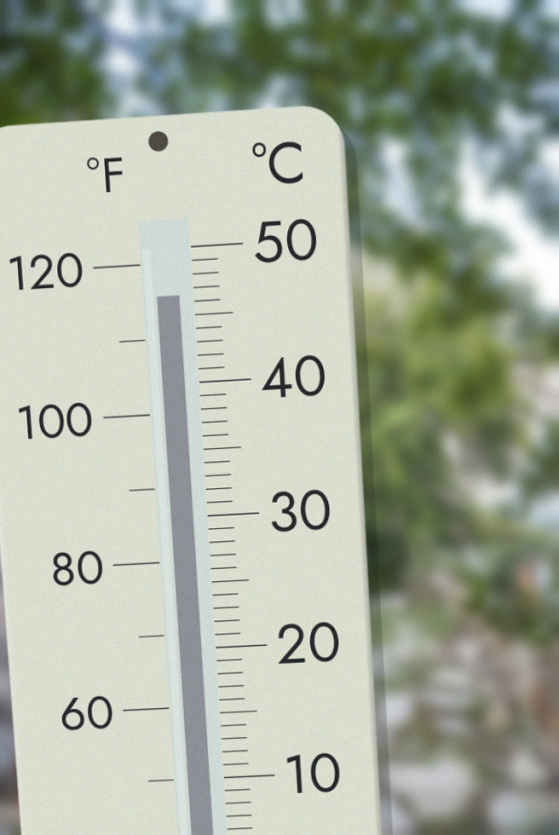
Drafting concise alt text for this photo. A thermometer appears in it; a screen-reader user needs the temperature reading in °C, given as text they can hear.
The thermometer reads 46.5 °C
